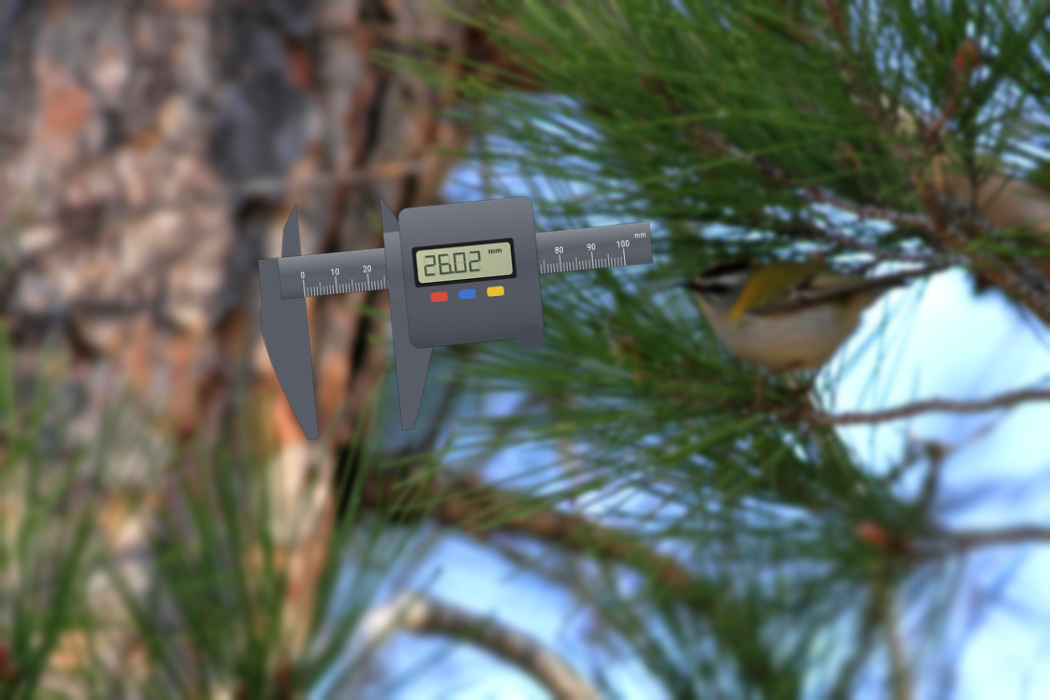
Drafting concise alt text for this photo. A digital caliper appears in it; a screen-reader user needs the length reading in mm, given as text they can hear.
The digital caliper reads 26.02 mm
